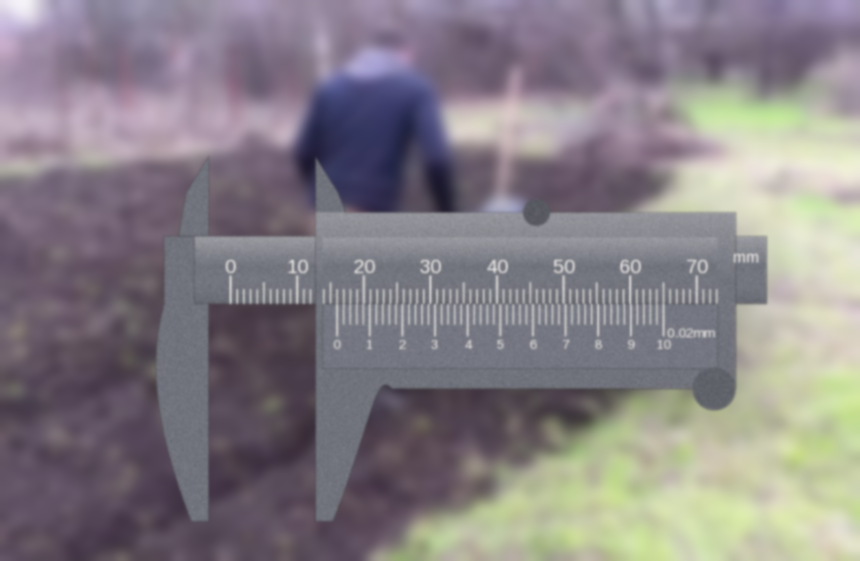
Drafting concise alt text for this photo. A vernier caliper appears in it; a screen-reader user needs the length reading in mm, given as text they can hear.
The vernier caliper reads 16.0 mm
